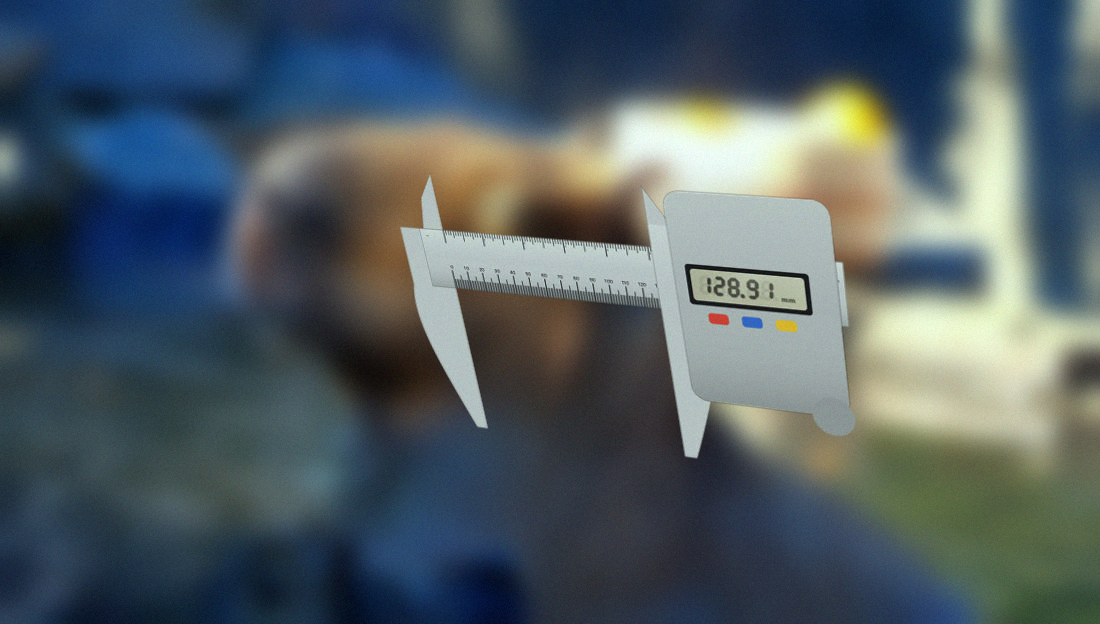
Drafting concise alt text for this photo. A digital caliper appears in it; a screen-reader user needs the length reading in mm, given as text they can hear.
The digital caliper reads 128.91 mm
